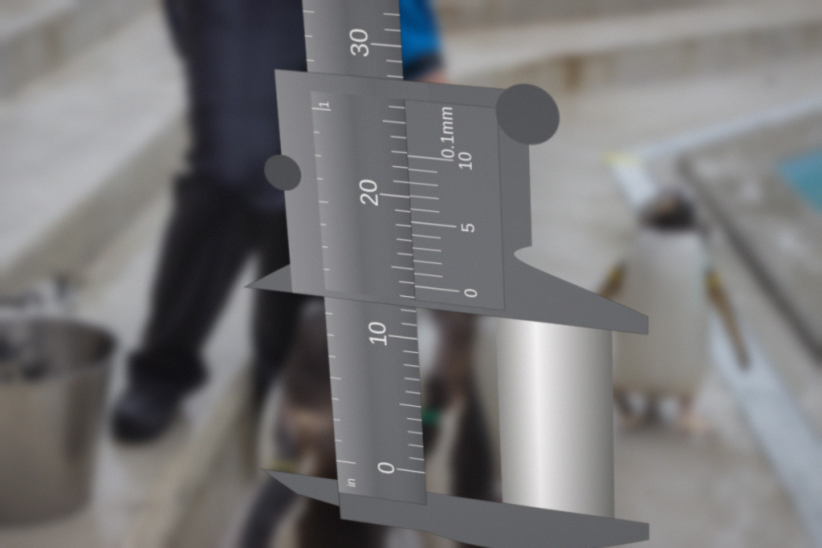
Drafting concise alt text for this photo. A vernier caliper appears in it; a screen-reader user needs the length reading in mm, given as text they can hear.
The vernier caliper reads 13.8 mm
